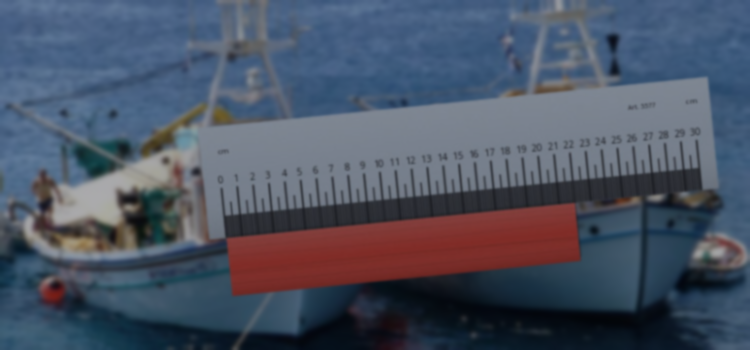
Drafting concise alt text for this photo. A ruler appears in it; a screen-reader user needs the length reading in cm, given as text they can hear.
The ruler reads 22 cm
